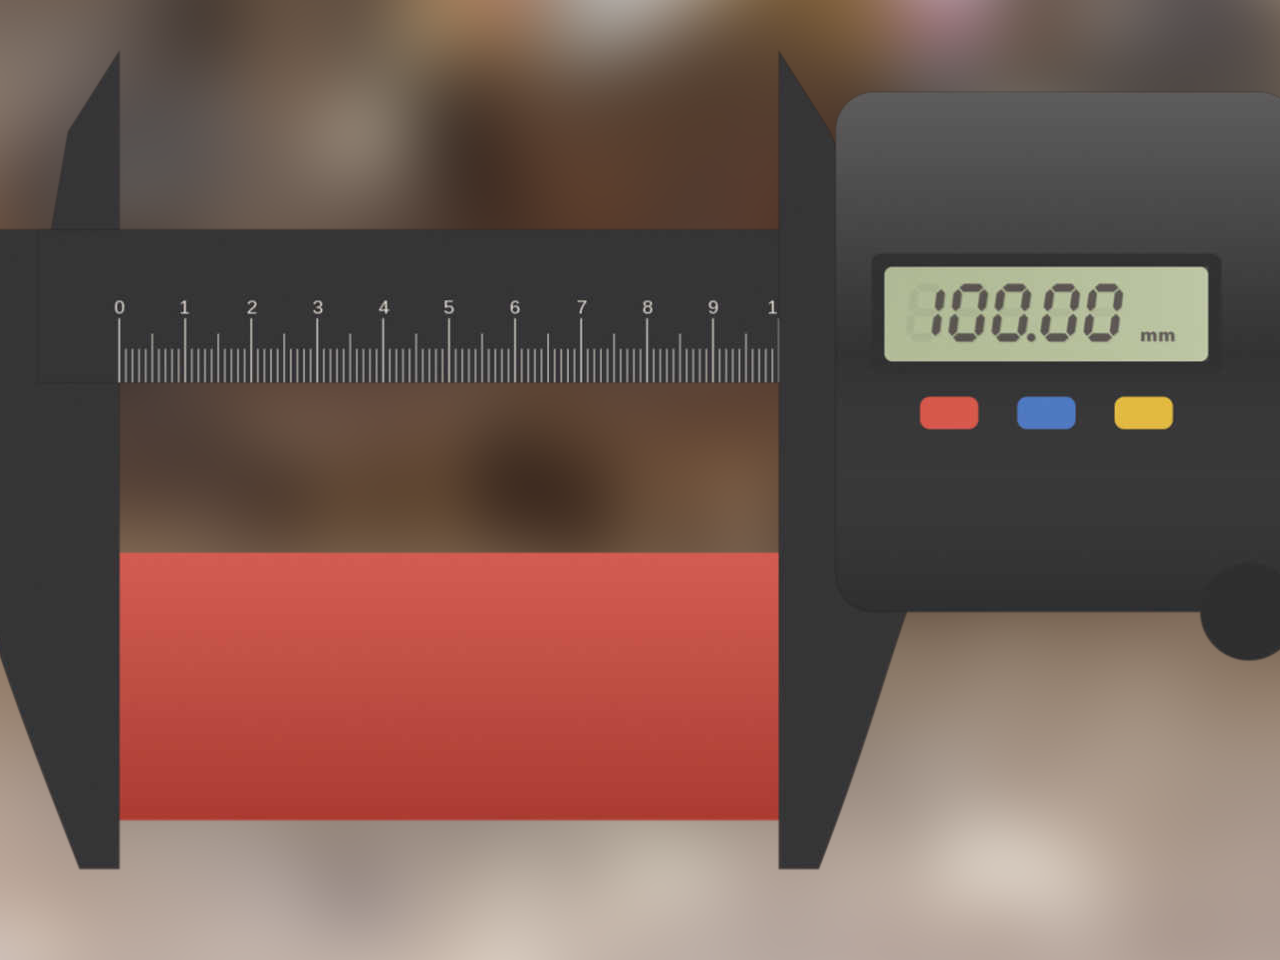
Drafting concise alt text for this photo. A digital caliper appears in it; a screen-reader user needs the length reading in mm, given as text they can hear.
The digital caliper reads 100.00 mm
